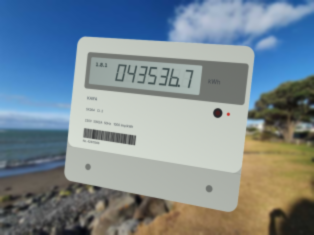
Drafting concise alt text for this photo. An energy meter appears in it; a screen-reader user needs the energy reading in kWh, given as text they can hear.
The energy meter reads 43536.7 kWh
